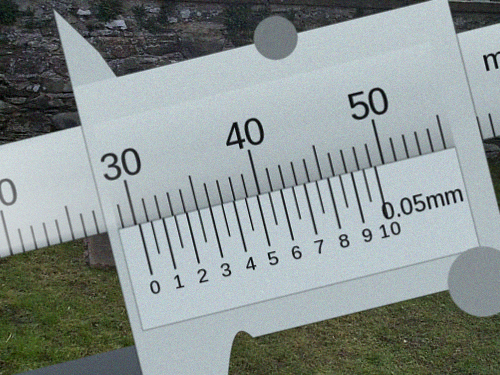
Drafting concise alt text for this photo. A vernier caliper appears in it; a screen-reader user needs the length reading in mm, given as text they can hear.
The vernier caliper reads 30.3 mm
